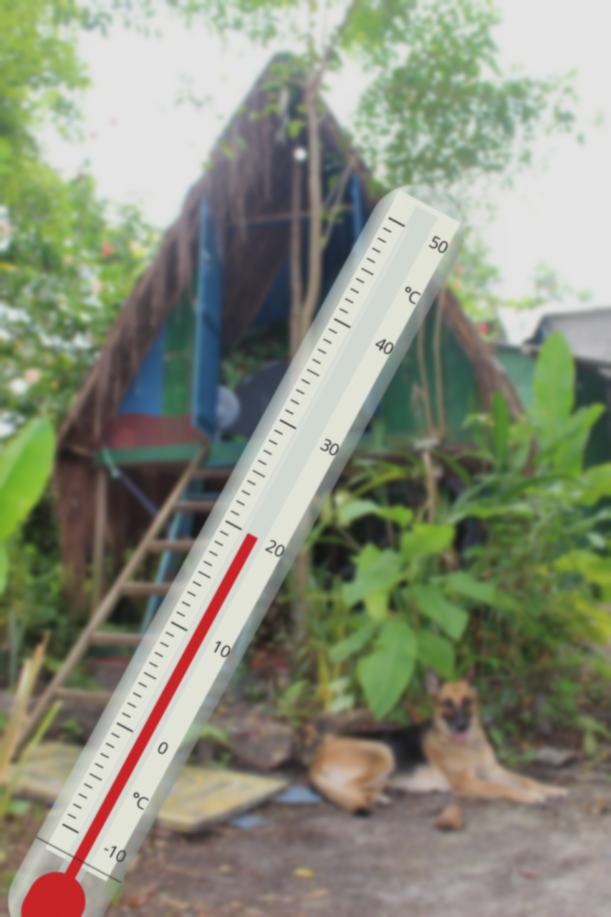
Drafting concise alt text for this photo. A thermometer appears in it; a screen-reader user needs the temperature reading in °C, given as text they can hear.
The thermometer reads 20 °C
